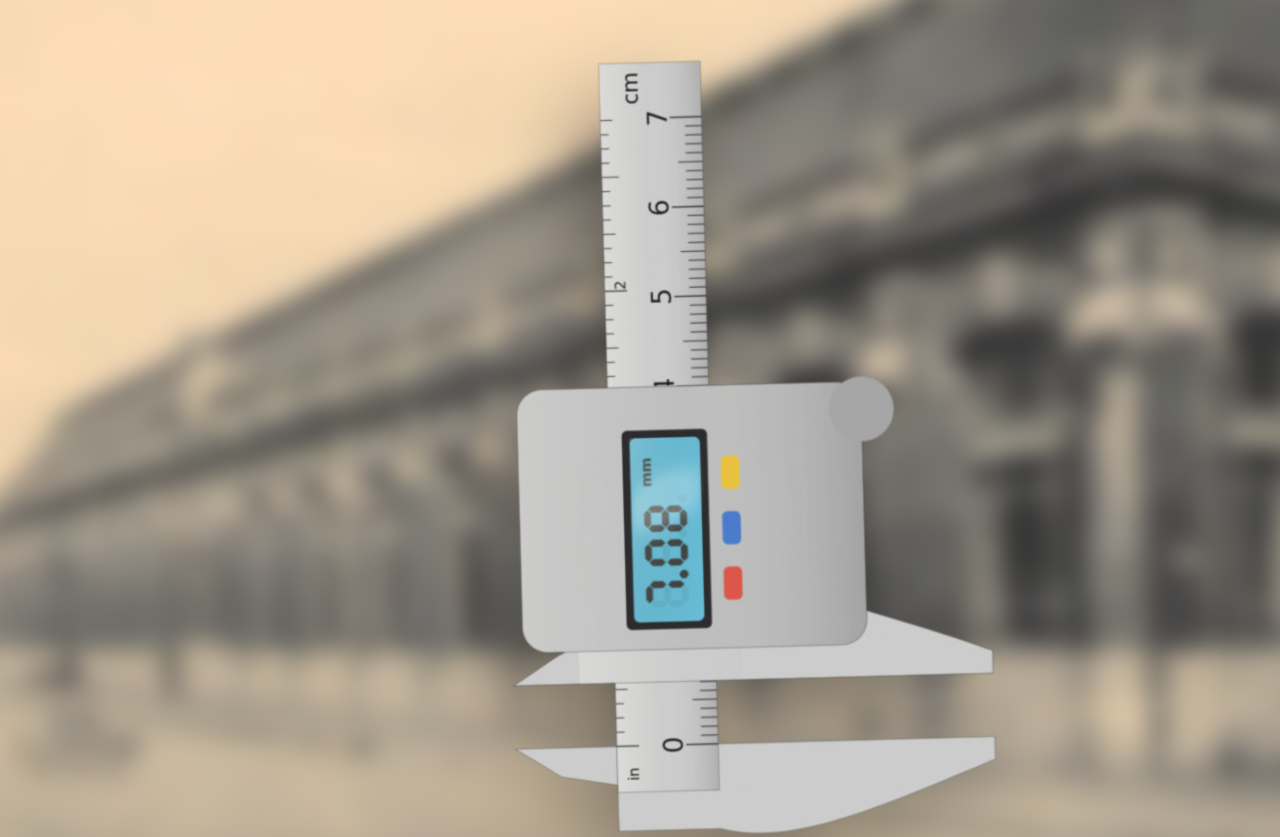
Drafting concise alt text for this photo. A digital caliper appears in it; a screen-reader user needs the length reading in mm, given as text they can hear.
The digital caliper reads 7.08 mm
